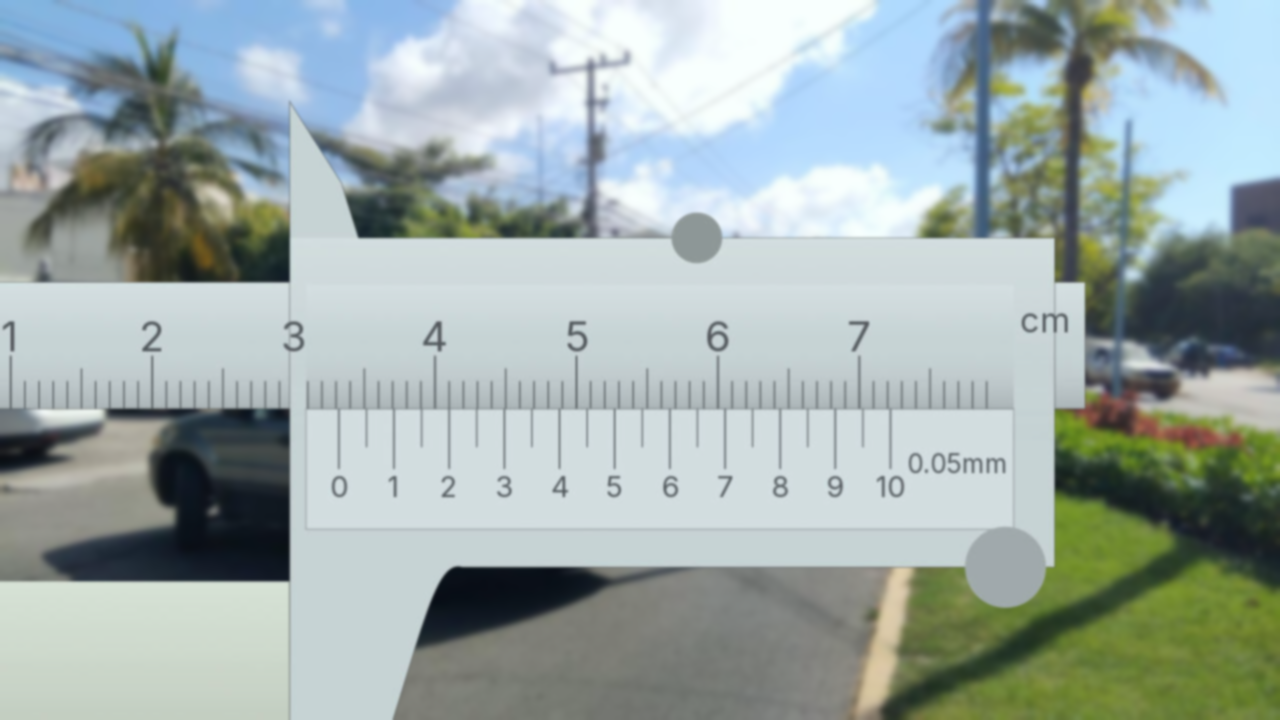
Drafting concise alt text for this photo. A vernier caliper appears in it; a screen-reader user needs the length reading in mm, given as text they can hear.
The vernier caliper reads 33.2 mm
